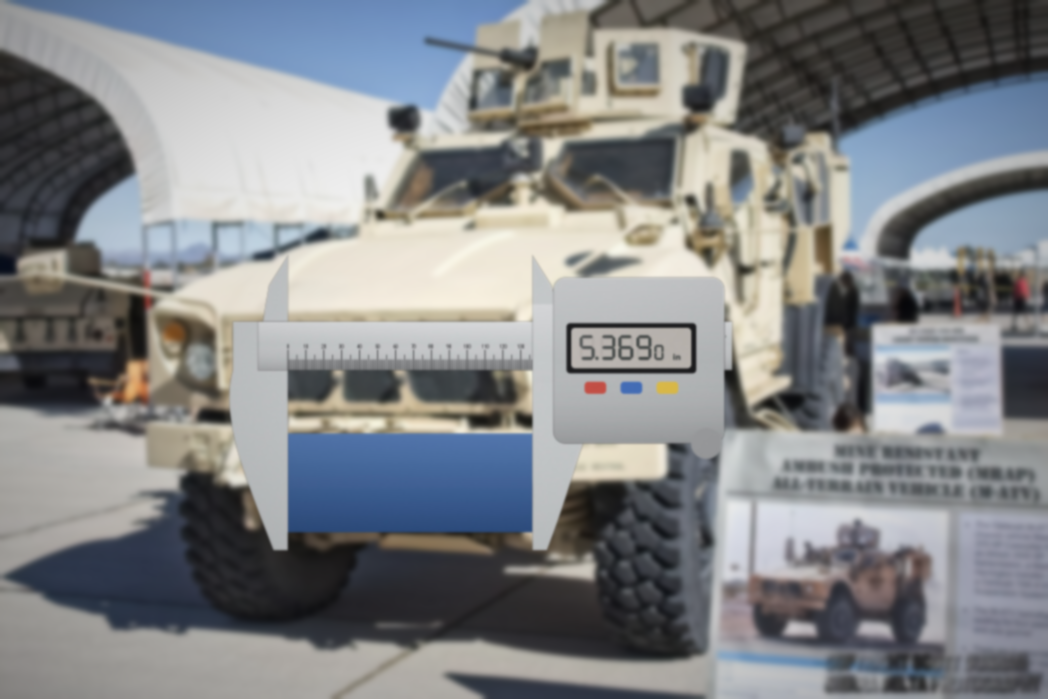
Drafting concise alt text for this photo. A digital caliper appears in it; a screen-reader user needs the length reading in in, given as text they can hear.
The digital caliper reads 5.3690 in
